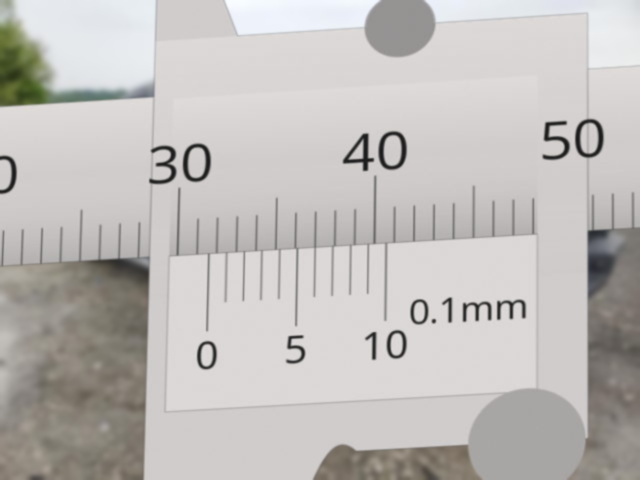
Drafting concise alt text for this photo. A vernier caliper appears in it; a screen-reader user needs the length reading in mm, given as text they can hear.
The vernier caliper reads 31.6 mm
